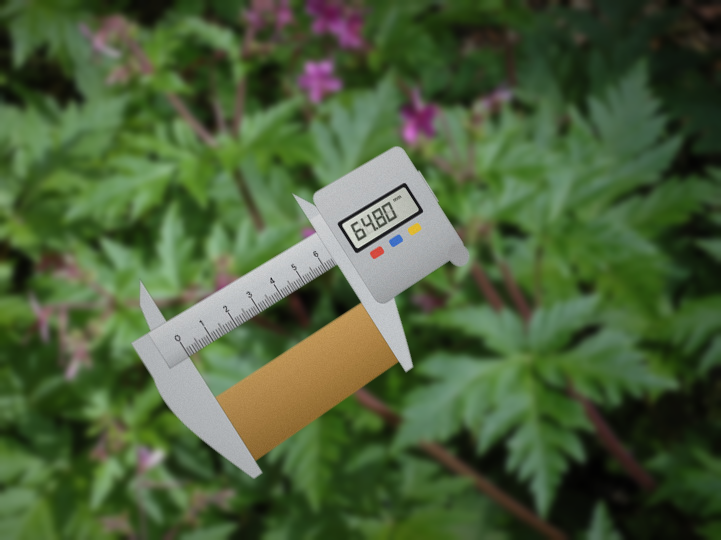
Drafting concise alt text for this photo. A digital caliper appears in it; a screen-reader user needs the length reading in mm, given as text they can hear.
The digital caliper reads 64.80 mm
